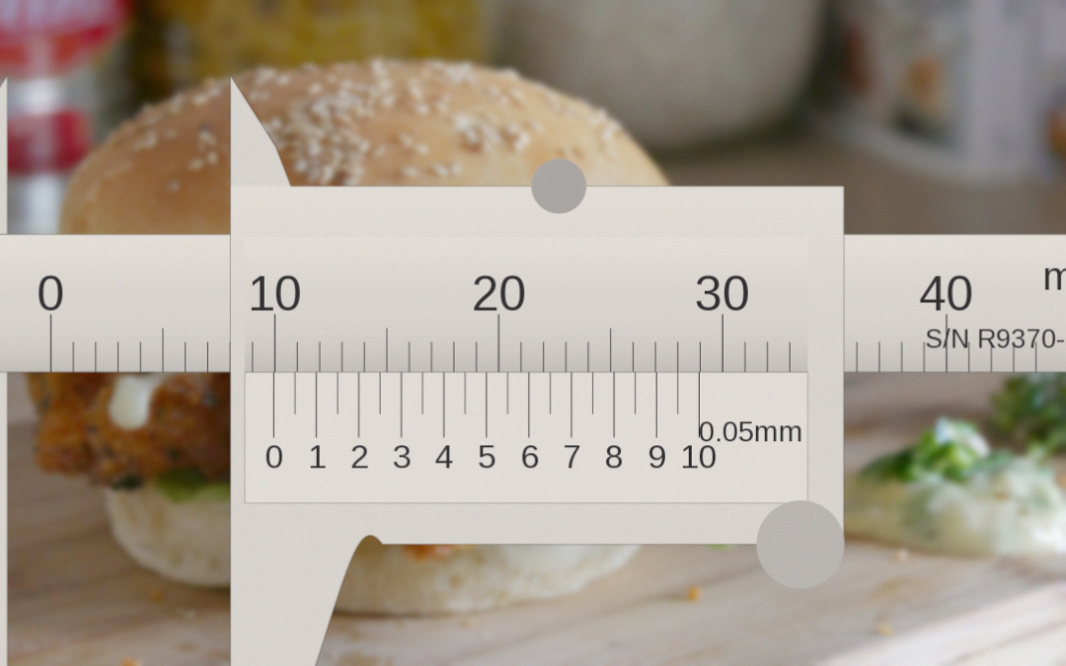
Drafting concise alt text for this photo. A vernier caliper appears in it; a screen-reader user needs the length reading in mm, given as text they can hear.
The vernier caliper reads 9.95 mm
